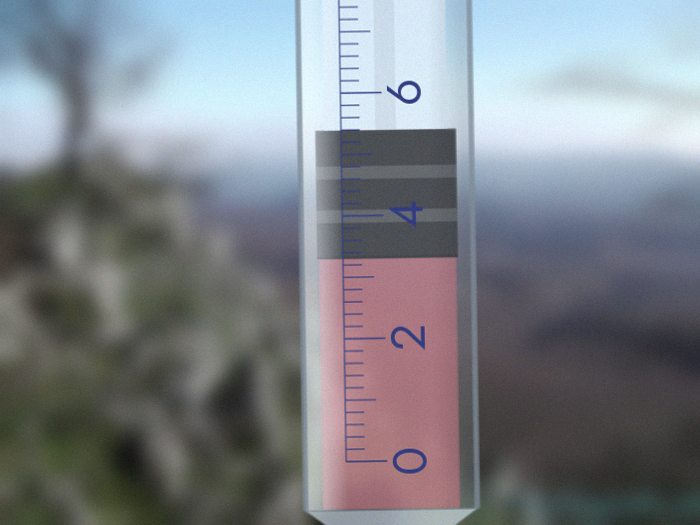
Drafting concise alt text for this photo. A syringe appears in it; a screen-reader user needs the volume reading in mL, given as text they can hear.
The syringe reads 3.3 mL
